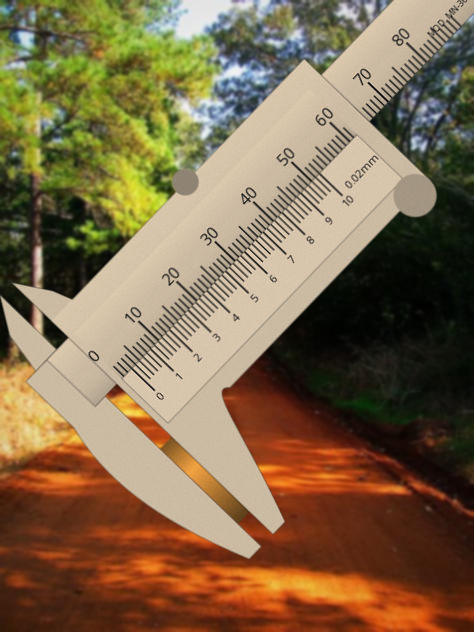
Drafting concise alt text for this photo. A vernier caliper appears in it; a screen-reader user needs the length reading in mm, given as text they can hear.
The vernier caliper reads 3.0 mm
